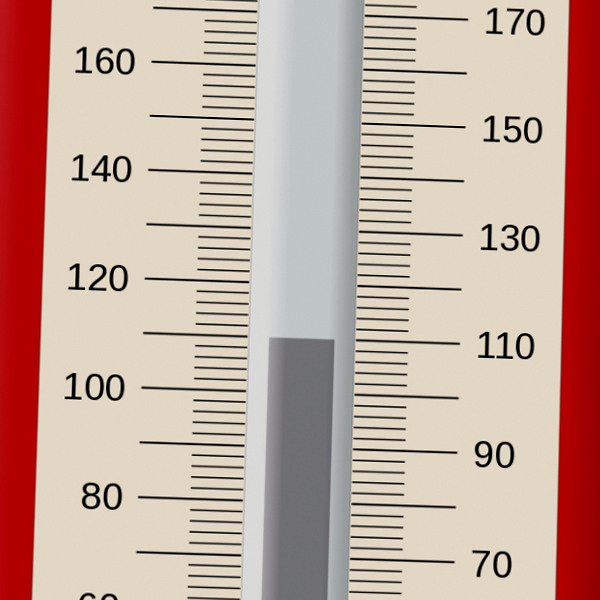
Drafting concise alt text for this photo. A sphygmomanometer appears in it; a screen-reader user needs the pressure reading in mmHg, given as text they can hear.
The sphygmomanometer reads 110 mmHg
